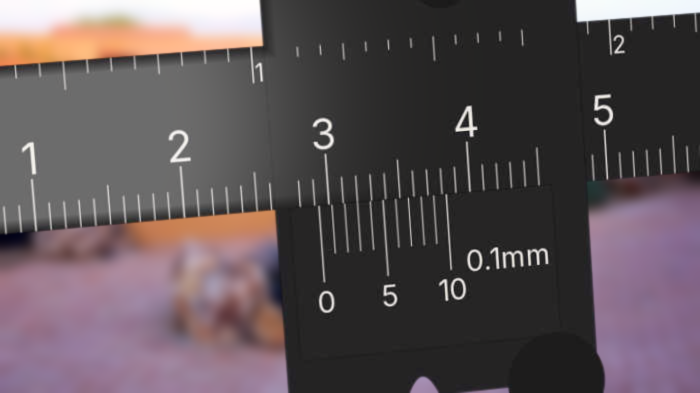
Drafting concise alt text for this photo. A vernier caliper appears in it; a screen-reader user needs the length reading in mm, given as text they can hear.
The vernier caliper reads 29.3 mm
